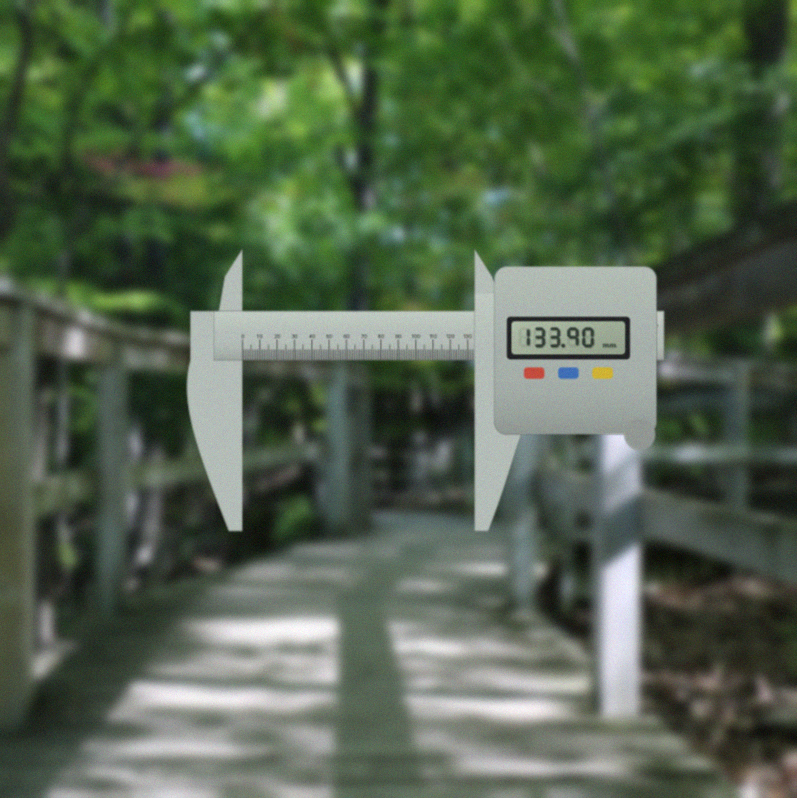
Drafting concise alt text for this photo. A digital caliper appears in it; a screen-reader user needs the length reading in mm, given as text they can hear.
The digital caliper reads 133.90 mm
